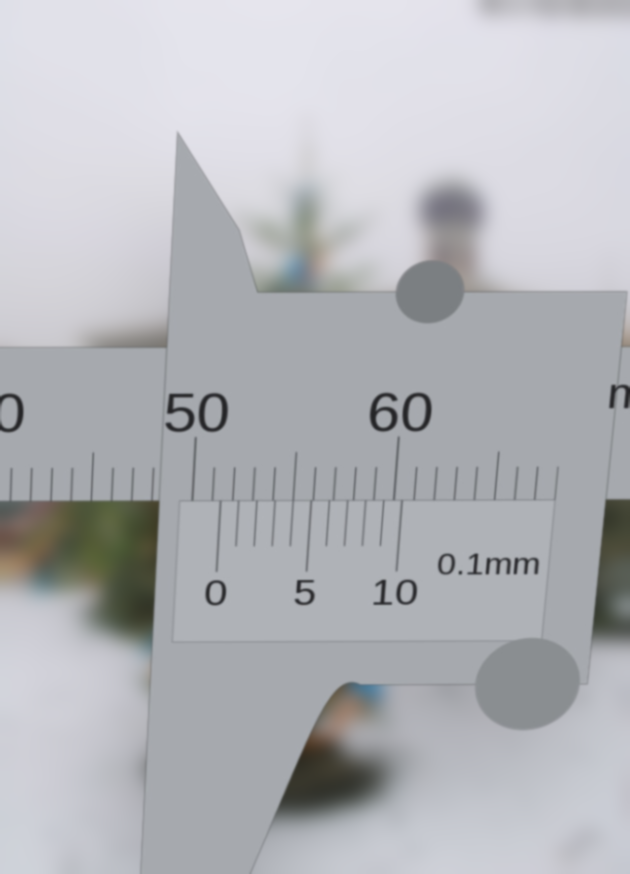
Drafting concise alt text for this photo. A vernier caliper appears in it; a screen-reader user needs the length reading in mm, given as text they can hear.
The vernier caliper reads 51.4 mm
